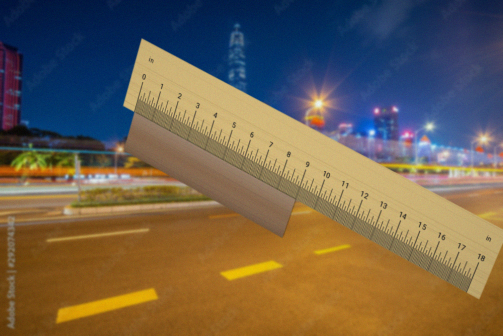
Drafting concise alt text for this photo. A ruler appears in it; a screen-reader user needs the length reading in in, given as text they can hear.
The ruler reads 9 in
